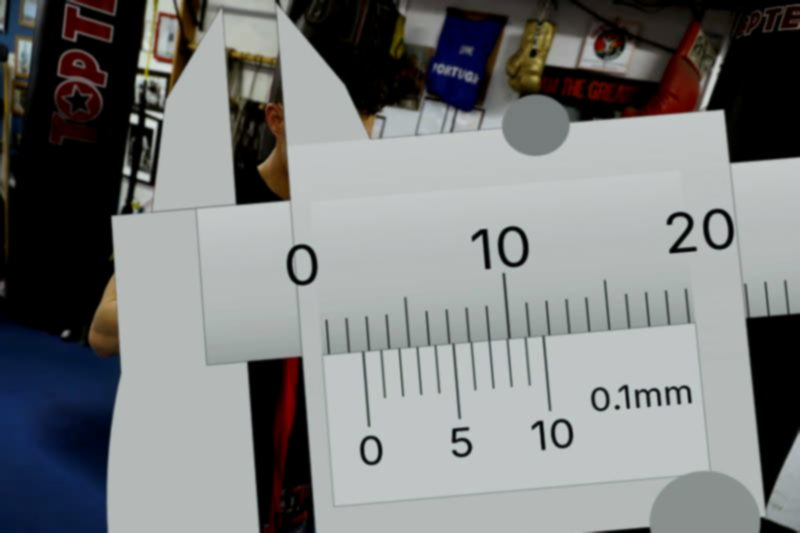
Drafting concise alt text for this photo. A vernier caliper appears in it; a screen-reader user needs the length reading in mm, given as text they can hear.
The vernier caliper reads 2.7 mm
